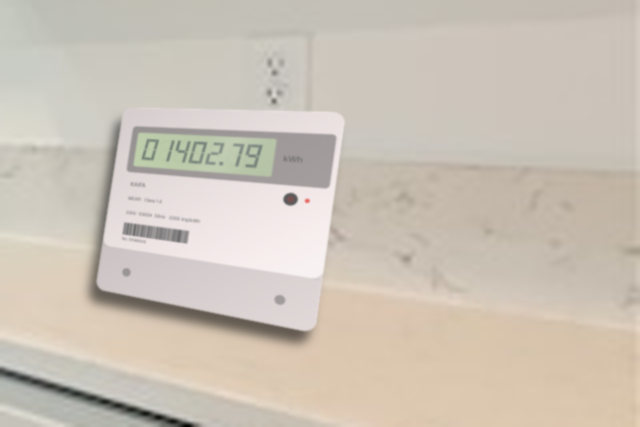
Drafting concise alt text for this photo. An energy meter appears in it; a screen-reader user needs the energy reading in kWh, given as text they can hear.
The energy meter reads 1402.79 kWh
